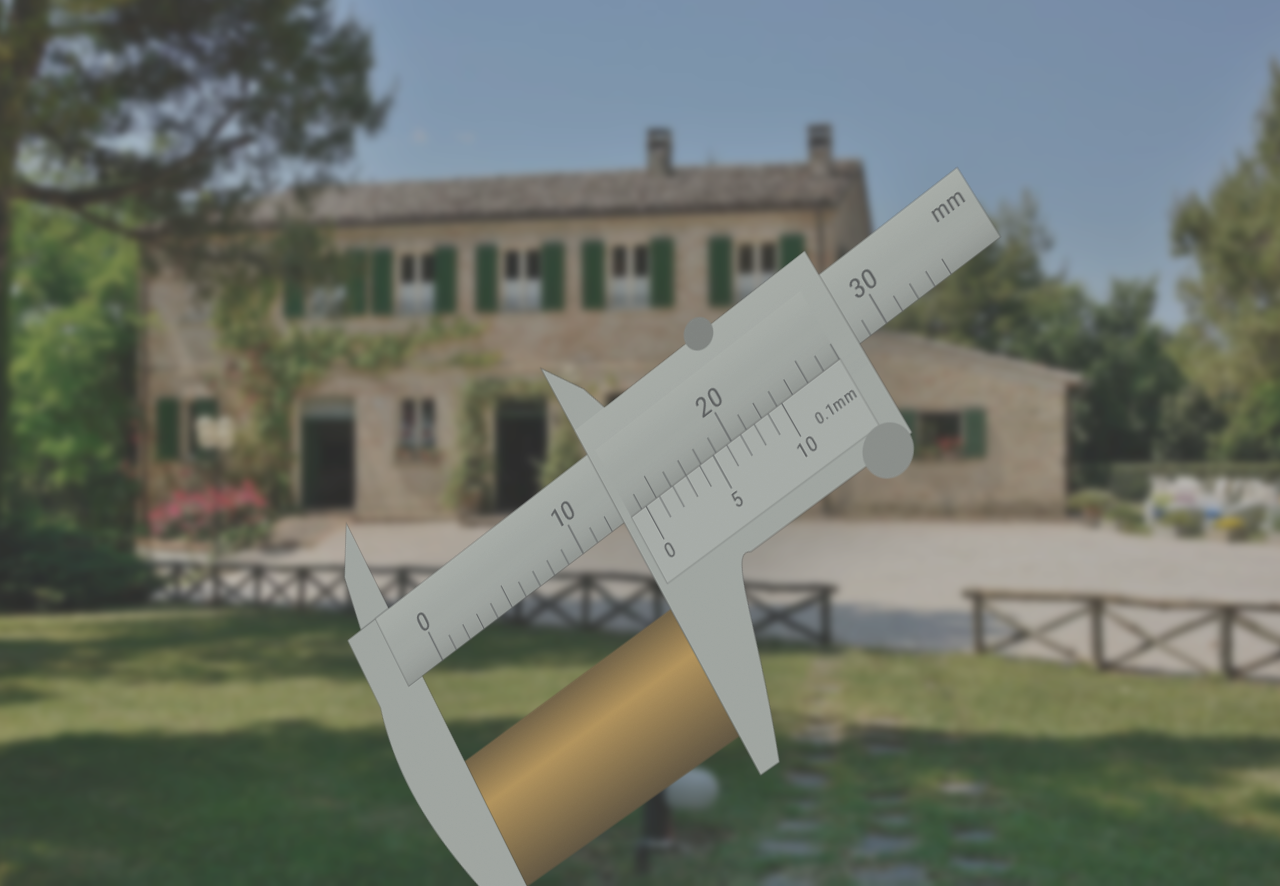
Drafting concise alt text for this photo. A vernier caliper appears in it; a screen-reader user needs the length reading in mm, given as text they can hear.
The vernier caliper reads 14.3 mm
